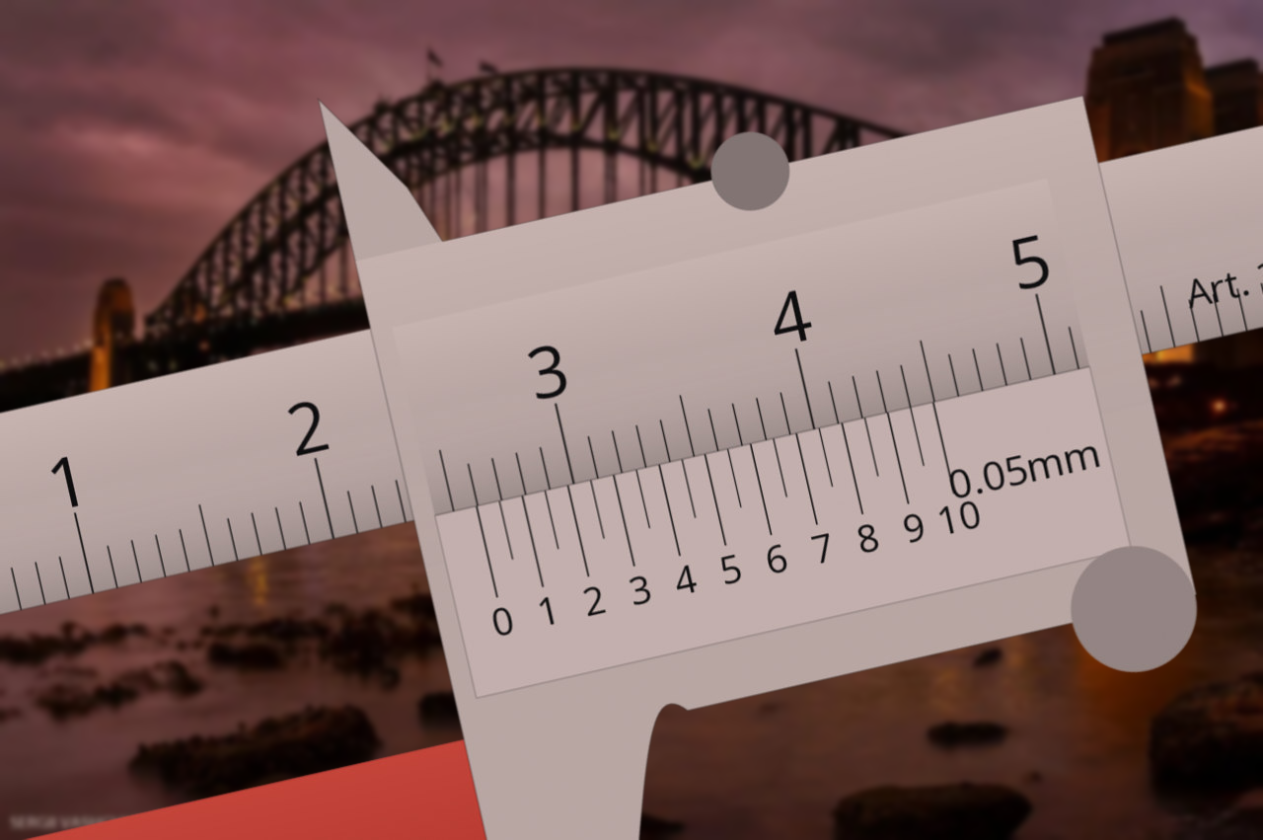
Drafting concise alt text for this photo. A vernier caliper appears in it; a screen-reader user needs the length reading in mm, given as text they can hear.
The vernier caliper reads 25.95 mm
